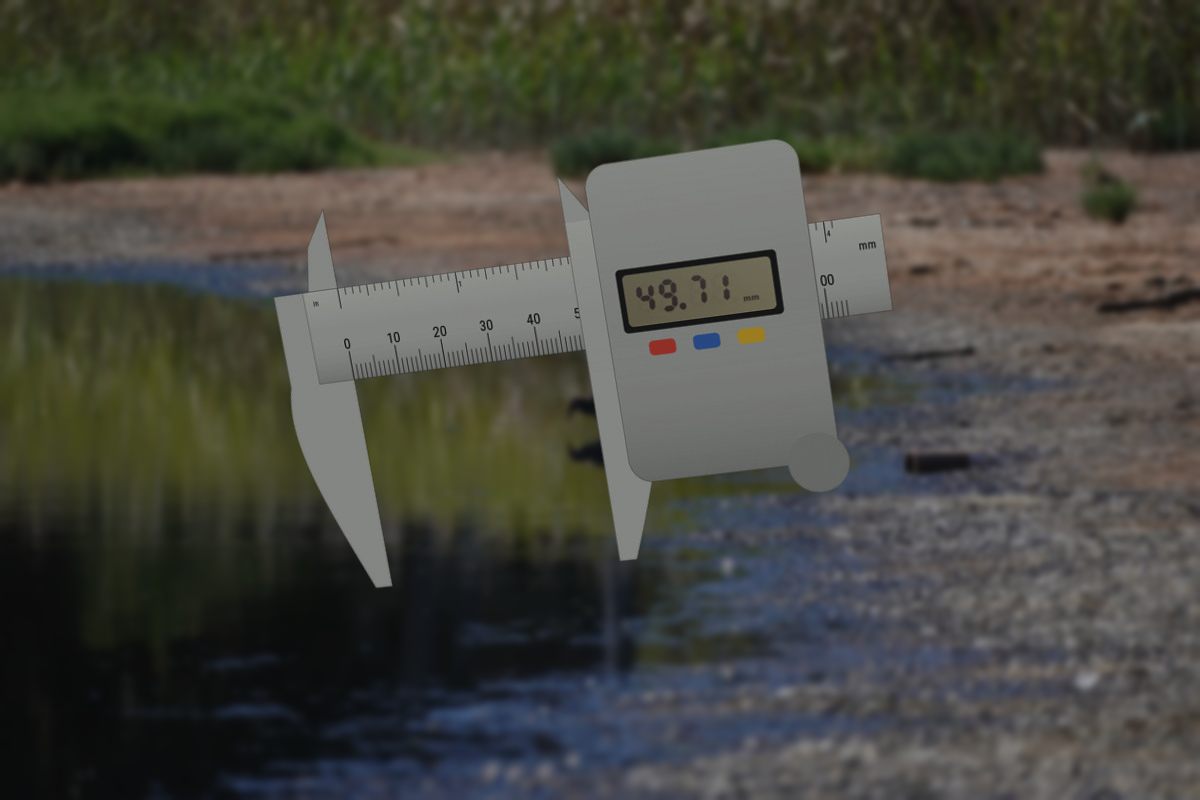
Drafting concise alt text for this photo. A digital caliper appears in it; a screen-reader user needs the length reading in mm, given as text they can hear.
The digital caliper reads 49.71 mm
